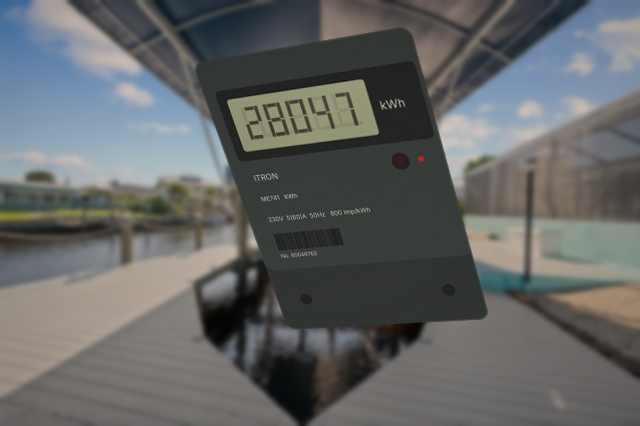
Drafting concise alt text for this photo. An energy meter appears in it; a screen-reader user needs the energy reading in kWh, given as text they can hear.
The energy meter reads 28047 kWh
